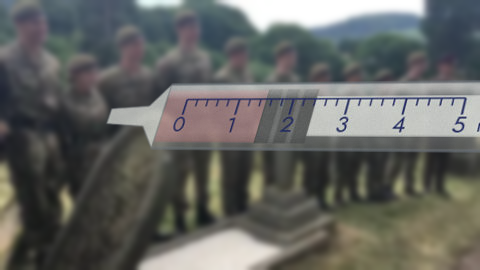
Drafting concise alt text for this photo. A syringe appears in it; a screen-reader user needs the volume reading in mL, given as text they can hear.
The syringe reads 1.5 mL
